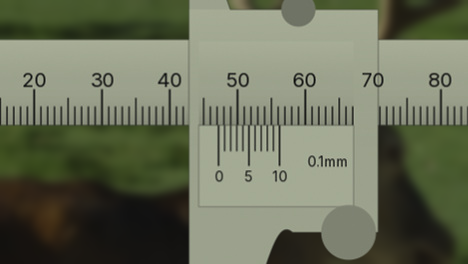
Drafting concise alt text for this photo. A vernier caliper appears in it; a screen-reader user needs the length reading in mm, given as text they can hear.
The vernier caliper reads 47.2 mm
